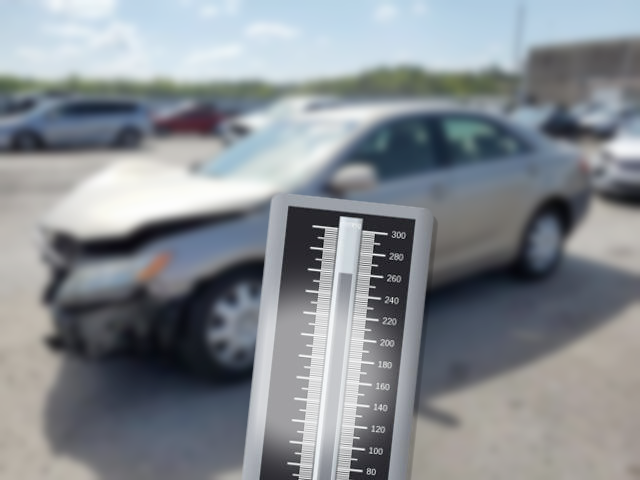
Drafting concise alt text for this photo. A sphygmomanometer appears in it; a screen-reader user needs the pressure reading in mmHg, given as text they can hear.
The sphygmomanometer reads 260 mmHg
